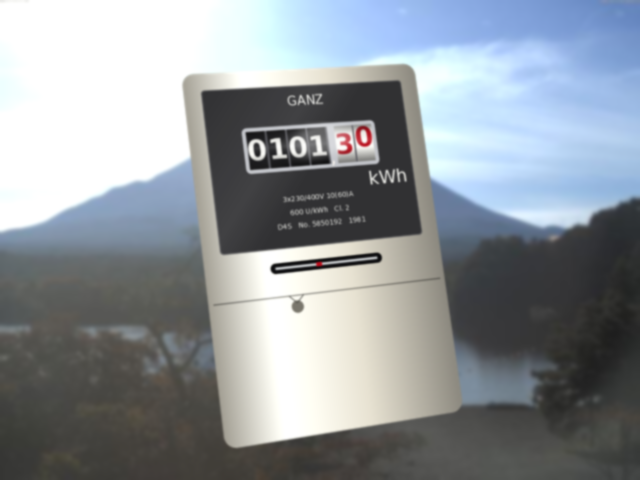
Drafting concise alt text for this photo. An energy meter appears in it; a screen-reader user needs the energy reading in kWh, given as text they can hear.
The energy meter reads 101.30 kWh
